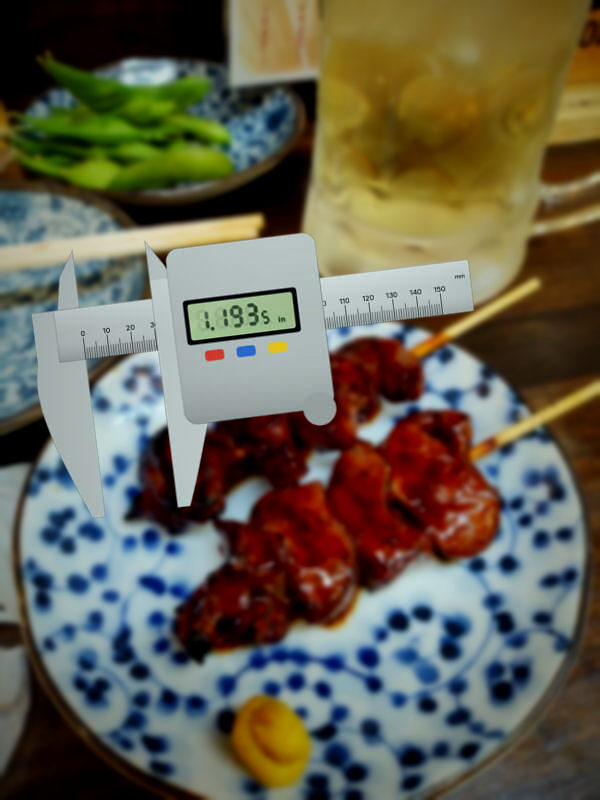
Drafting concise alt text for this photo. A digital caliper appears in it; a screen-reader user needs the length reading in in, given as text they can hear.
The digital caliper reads 1.1935 in
